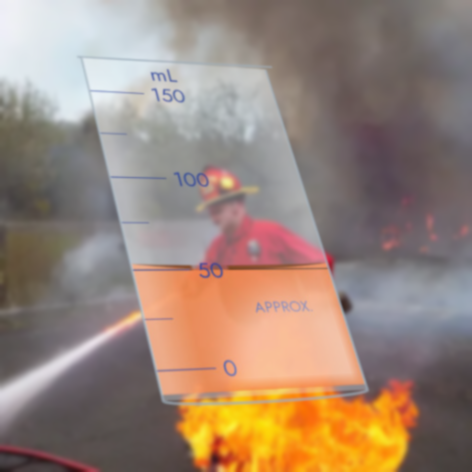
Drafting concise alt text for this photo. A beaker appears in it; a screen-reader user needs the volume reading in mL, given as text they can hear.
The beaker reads 50 mL
